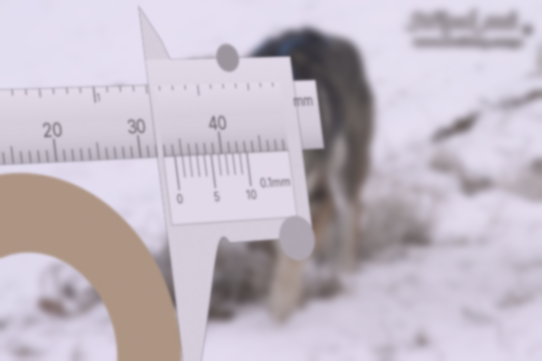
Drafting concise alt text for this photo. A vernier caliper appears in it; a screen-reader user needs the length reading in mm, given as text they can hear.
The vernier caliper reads 34.2 mm
